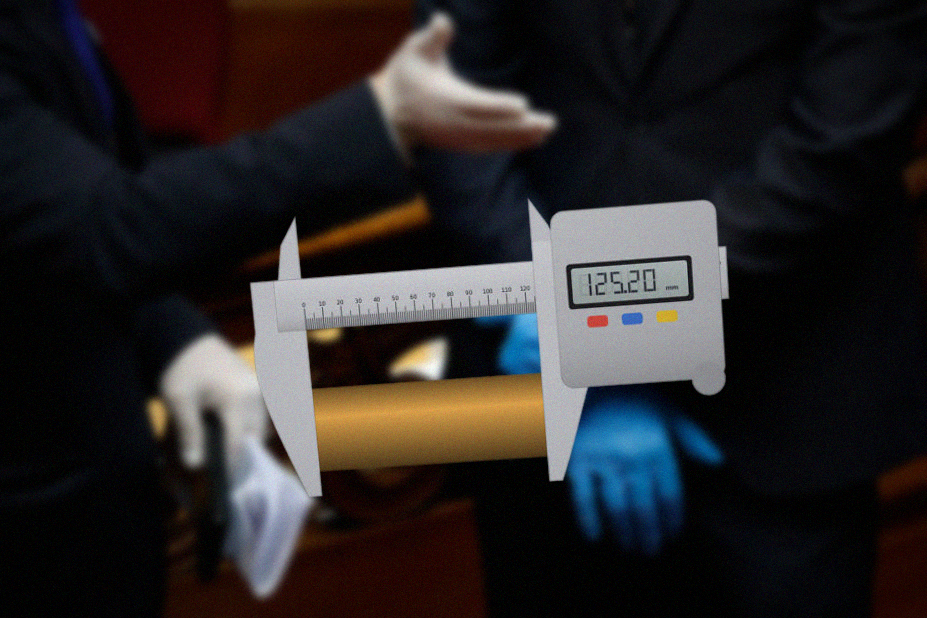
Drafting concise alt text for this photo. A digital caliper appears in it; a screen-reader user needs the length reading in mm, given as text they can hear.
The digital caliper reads 125.20 mm
